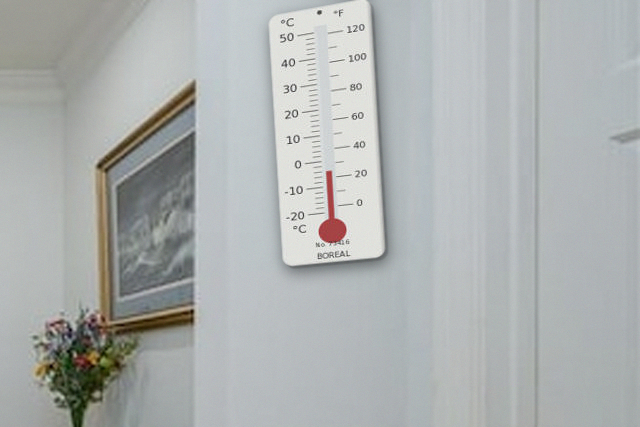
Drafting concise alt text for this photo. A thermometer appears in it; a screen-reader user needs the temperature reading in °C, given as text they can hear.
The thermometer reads -4 °C
